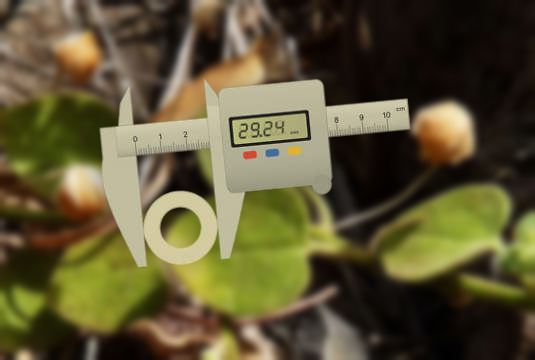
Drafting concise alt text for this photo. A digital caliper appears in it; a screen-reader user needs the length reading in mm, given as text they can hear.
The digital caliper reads 29.24 mm
